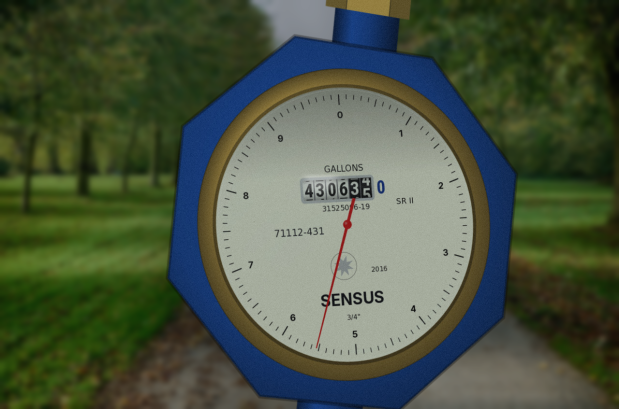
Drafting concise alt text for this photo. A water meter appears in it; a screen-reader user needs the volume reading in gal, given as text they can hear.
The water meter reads 4306345.5 gal
